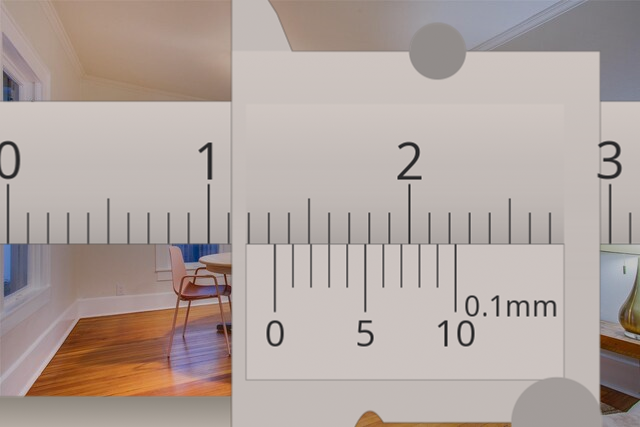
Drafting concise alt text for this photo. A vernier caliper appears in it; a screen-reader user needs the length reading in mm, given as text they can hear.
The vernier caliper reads 13.3 mm
